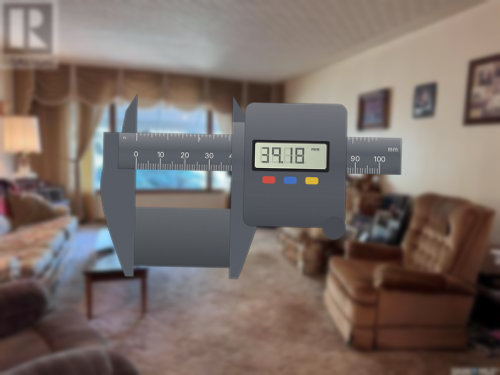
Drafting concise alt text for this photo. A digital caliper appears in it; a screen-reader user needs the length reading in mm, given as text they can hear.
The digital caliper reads 39.18 mm
